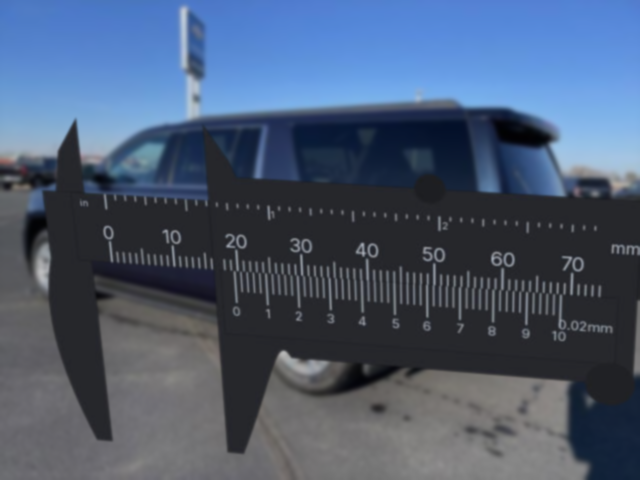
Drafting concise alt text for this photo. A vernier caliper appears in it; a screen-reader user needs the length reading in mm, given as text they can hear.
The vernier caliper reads 19.5 mm
